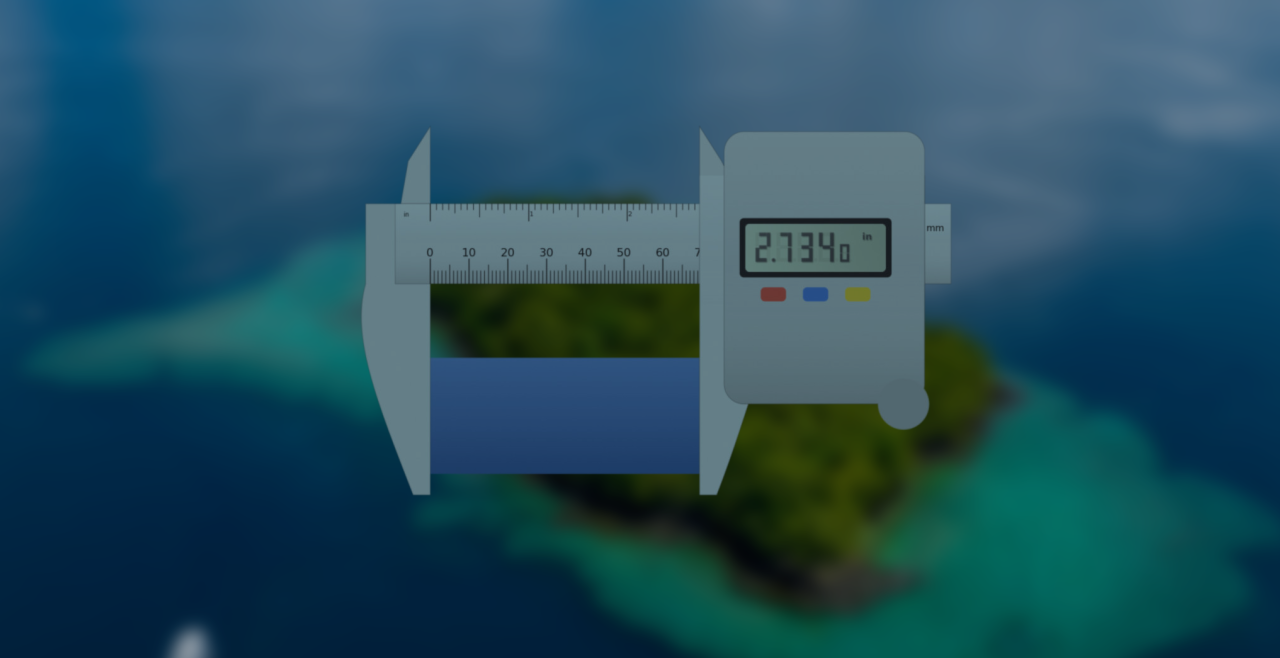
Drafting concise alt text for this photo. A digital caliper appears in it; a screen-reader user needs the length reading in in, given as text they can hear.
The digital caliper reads 2.7340 in
